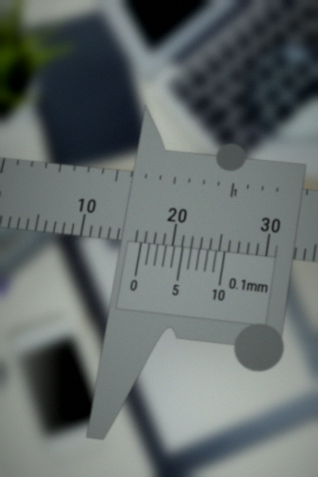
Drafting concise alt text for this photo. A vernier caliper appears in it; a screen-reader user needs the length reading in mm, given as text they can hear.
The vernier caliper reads 16.6 mm
